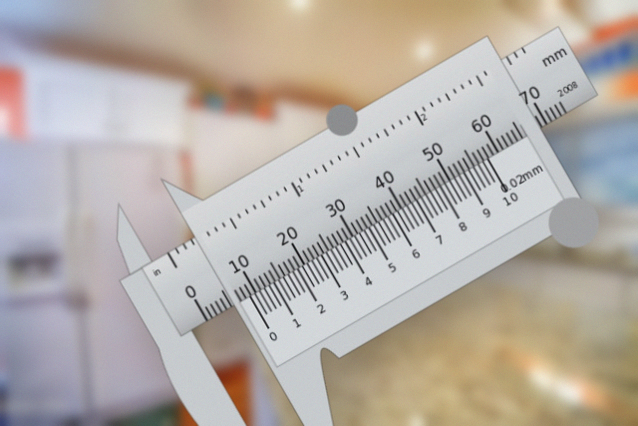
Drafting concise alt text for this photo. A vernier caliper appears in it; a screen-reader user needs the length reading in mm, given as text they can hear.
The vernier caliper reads 8.8 mm
